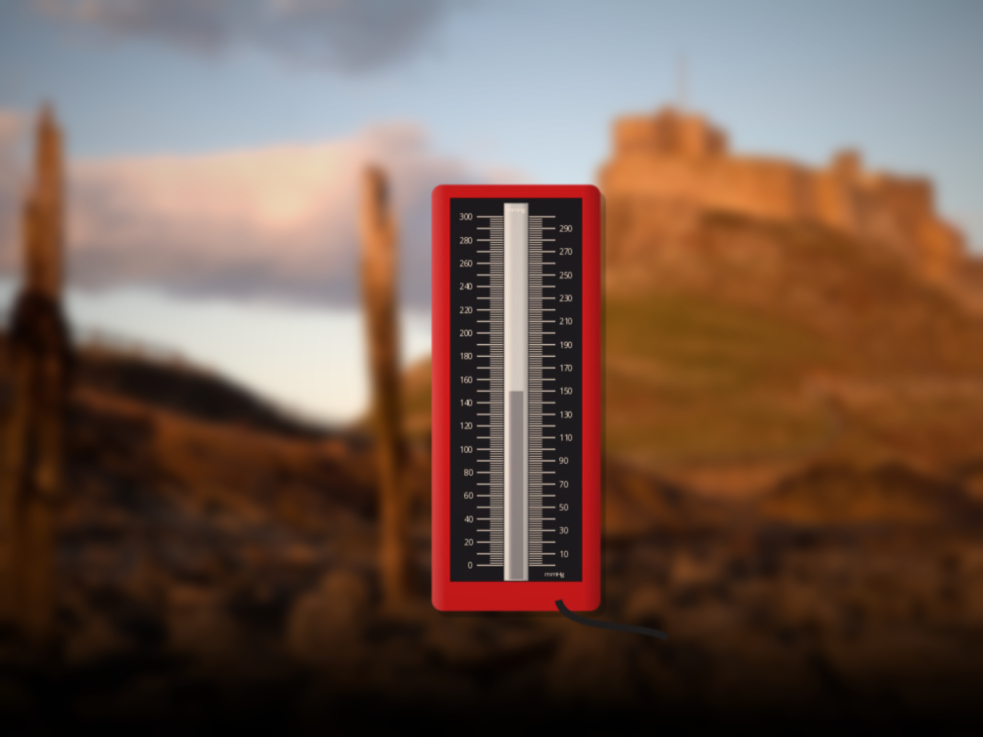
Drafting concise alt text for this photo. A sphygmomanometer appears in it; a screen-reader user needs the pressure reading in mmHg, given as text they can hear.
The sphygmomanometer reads 150 mmHg
